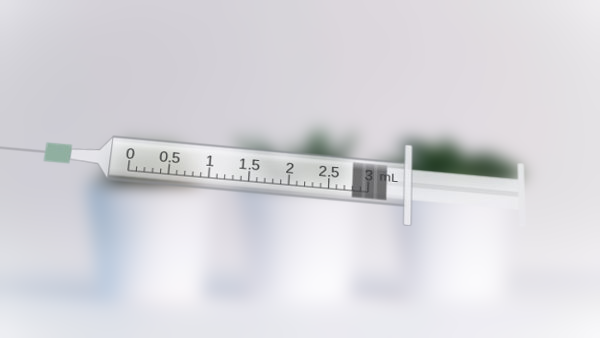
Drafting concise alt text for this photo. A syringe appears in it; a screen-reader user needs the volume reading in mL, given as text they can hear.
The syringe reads 2.8 mL
